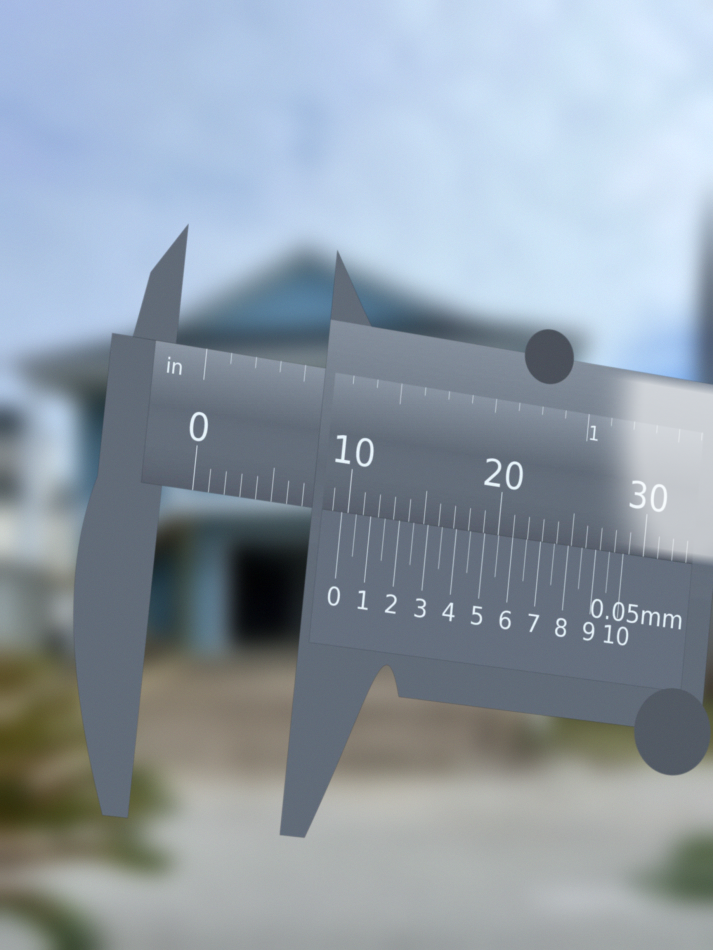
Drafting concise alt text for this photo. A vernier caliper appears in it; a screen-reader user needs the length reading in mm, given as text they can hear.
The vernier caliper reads 9.6 mm
